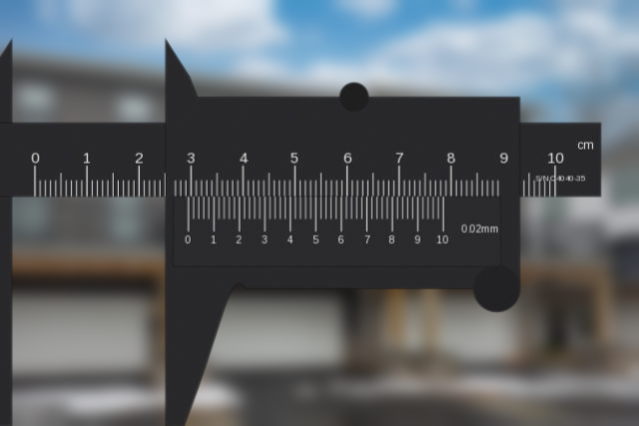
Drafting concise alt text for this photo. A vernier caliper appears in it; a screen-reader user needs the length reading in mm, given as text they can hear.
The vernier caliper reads 29.5 mm
